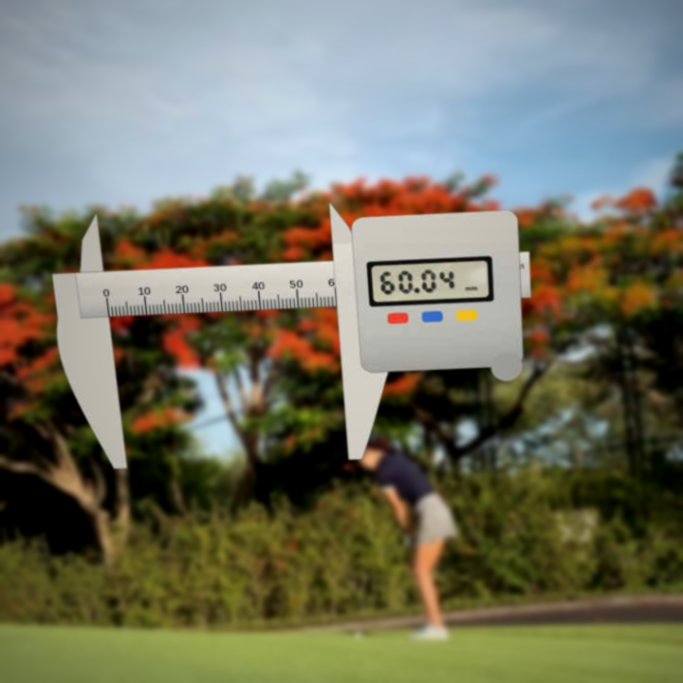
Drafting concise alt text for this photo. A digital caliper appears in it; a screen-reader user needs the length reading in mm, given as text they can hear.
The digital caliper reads 60.04 mm
